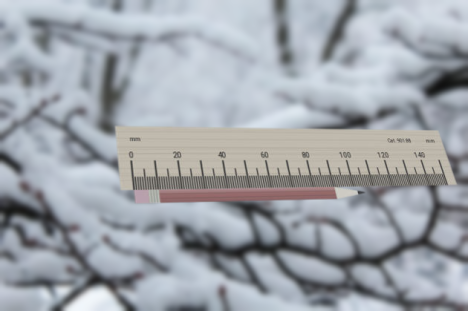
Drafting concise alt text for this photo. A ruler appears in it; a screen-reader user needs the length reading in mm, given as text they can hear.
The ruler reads 105 mm
